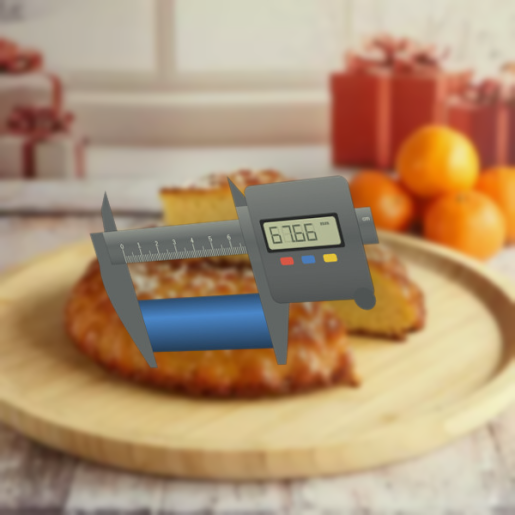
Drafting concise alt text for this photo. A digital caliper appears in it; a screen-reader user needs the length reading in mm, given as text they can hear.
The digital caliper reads 67.66 mm
